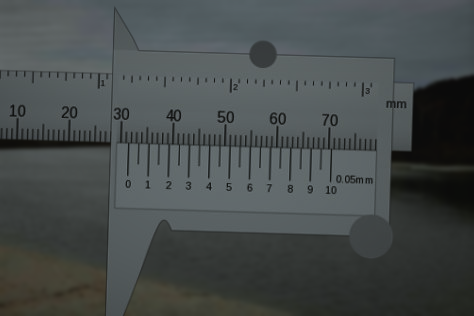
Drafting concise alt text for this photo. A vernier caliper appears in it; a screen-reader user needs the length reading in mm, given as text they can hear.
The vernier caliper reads 31.5 mm
